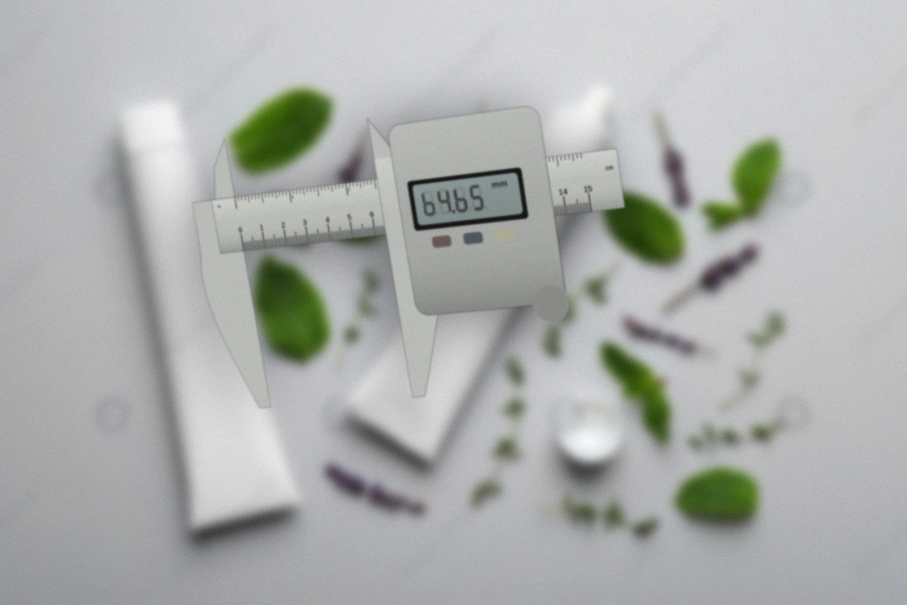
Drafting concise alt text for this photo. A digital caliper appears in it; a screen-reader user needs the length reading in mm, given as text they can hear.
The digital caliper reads 64.65 mm
